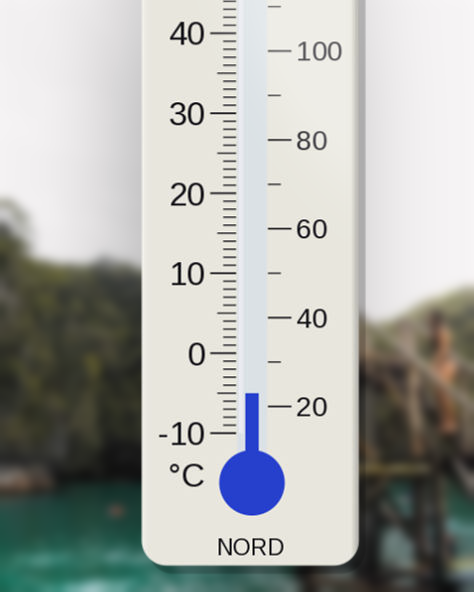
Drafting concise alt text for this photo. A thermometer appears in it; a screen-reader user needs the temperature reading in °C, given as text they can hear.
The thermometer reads -5 °C
